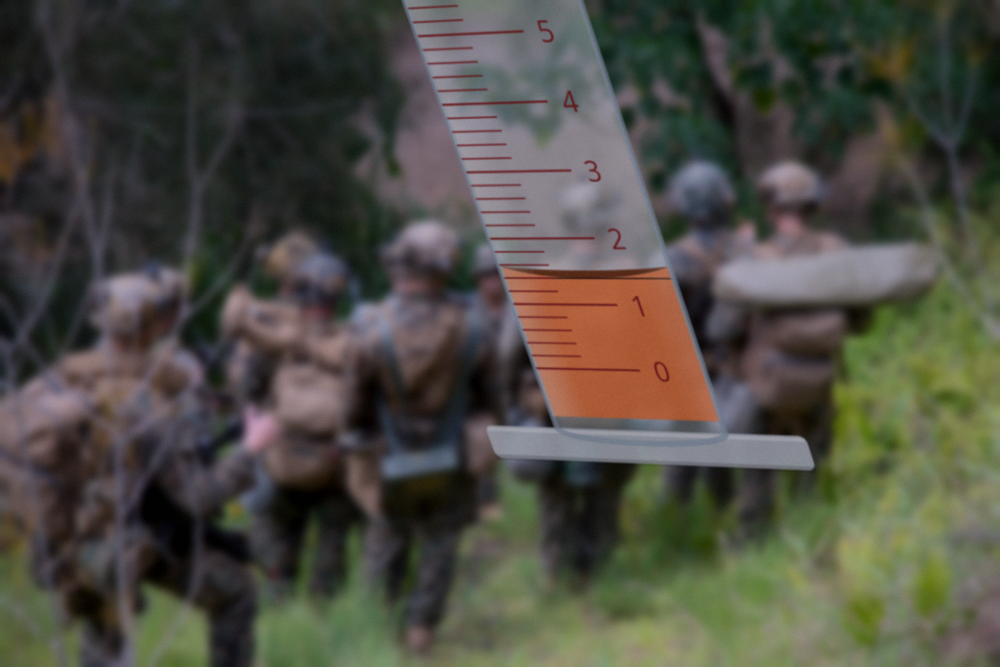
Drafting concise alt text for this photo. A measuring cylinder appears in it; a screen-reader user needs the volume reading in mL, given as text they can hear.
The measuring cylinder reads 1.4 mL
